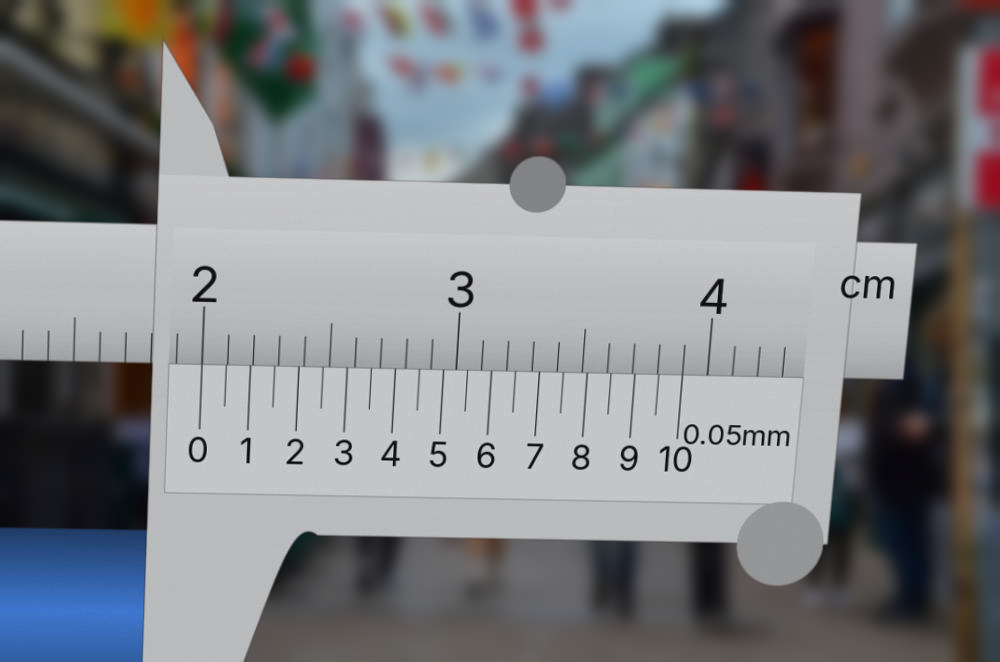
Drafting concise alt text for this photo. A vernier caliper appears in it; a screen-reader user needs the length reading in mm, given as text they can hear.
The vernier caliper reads 20.00 mm
